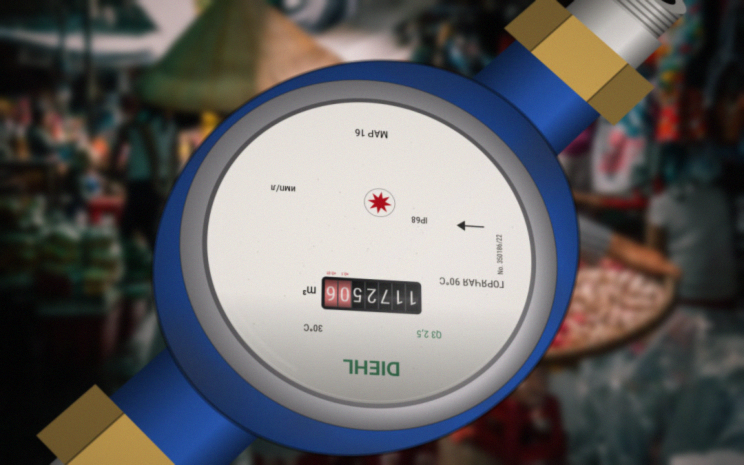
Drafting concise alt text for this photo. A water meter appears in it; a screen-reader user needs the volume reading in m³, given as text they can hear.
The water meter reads 11725.06 m³
